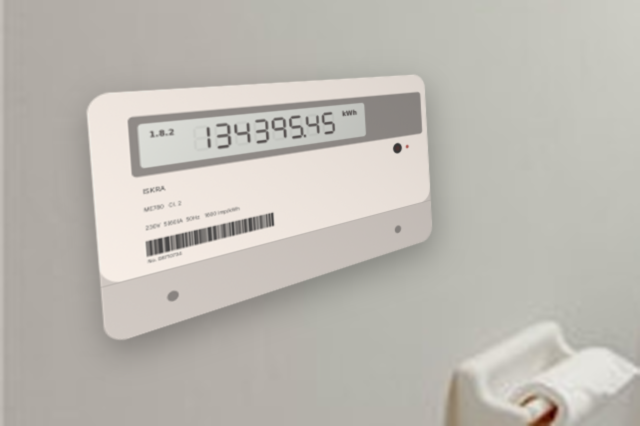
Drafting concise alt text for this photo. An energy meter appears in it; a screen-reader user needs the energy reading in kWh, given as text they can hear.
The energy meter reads 134395.45 kWh
